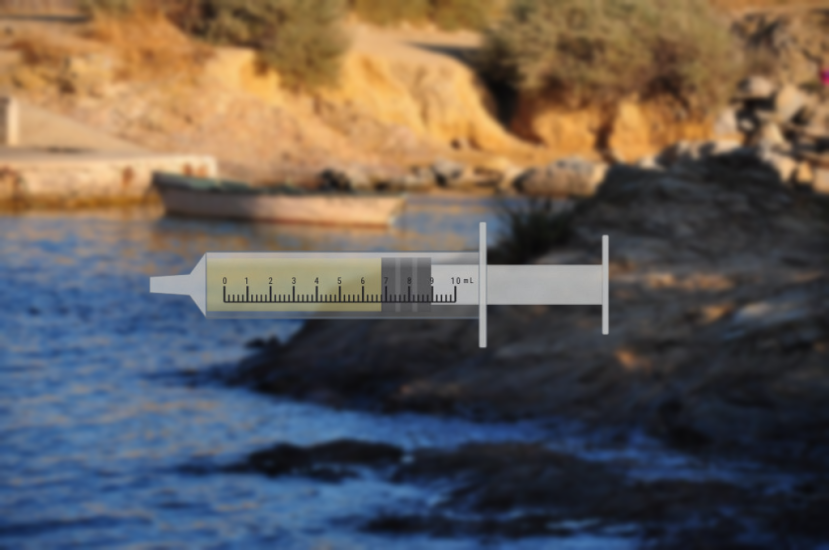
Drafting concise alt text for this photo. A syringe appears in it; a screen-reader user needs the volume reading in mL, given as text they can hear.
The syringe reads 6.8 mL
